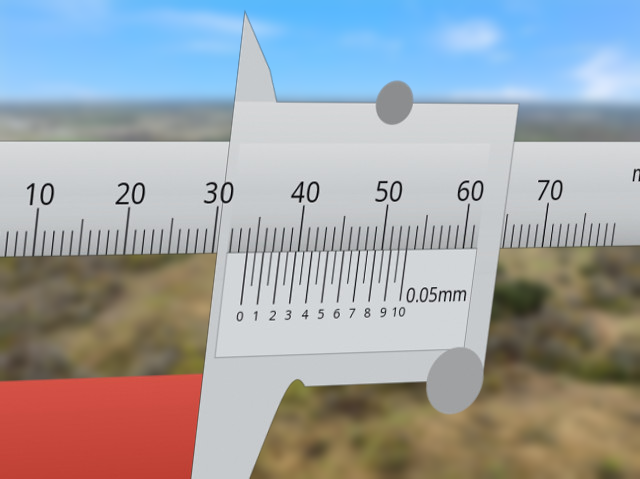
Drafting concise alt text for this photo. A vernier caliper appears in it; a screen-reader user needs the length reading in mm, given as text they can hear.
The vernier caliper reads 34.0 mm
